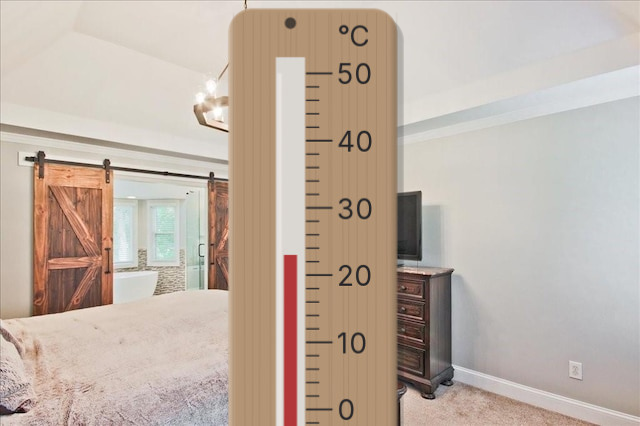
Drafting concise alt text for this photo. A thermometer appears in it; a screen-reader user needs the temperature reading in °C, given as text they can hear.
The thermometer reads 23 °C
